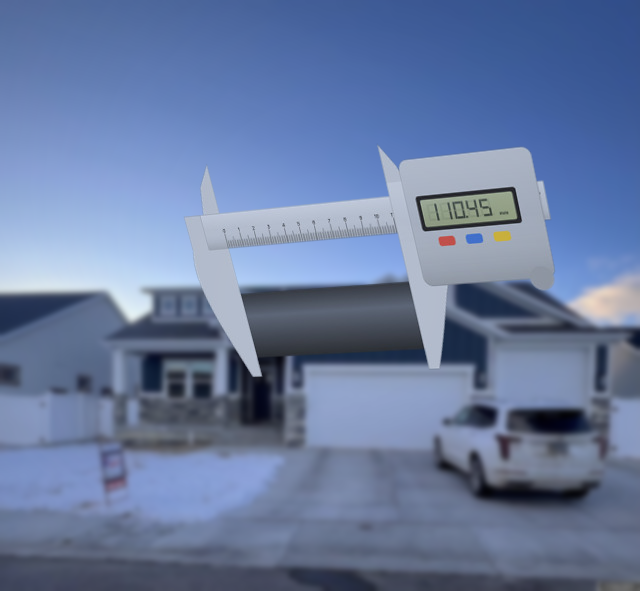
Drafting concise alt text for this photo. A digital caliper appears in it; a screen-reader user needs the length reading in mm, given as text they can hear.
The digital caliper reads 110.45 mm
